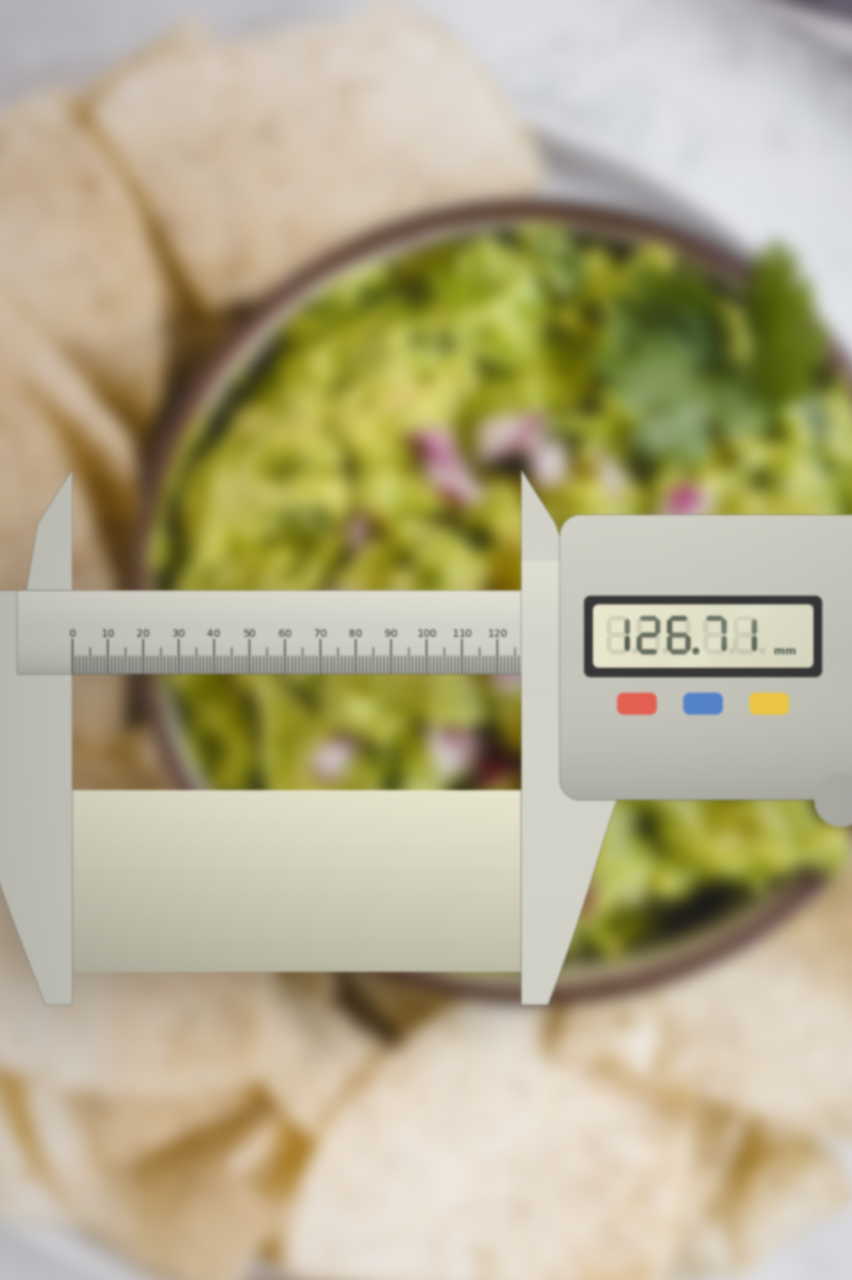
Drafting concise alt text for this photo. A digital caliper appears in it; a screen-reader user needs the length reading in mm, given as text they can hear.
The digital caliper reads 126.71 mm
